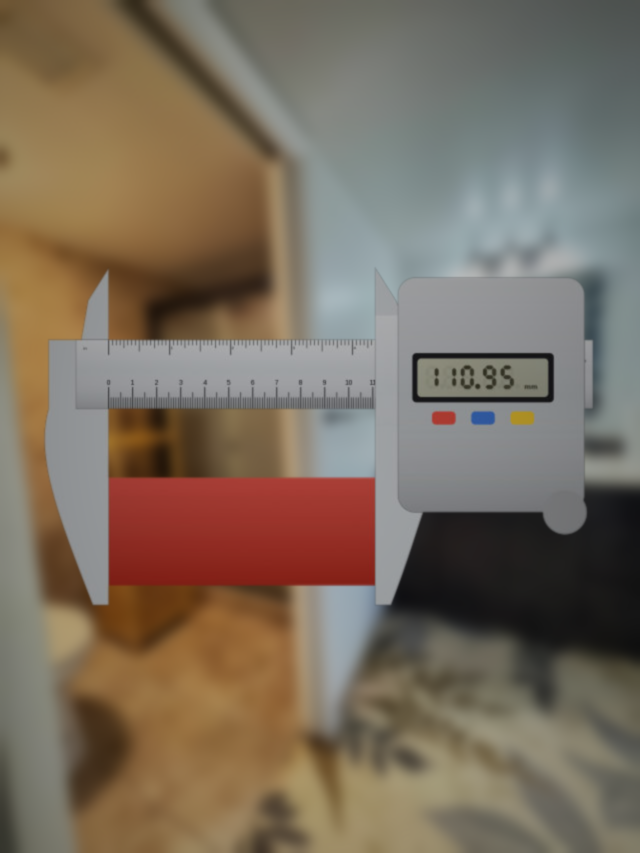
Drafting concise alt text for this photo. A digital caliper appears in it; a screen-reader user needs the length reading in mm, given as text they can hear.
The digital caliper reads 110.95 mm
